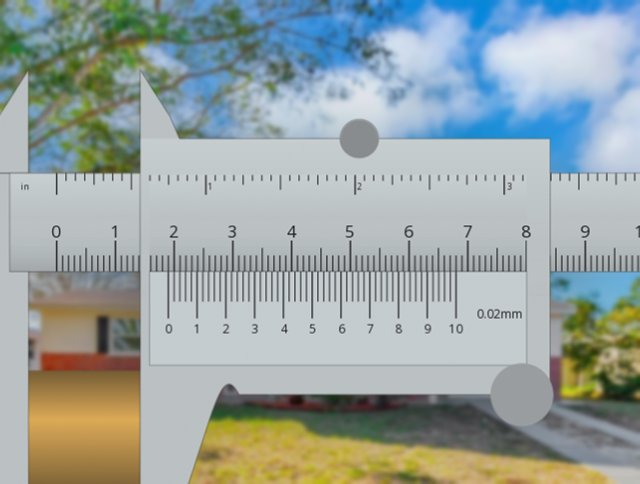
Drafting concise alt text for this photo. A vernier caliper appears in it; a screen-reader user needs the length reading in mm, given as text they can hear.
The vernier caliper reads 19.0 mm
